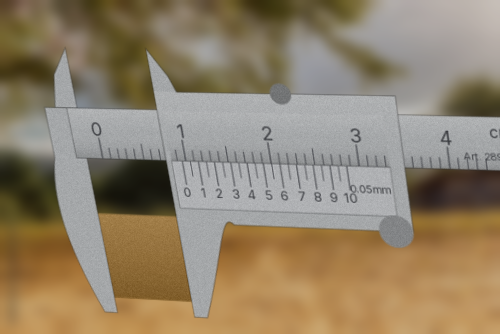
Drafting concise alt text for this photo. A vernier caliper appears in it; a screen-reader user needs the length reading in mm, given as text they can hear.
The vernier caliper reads 9.6 mm
